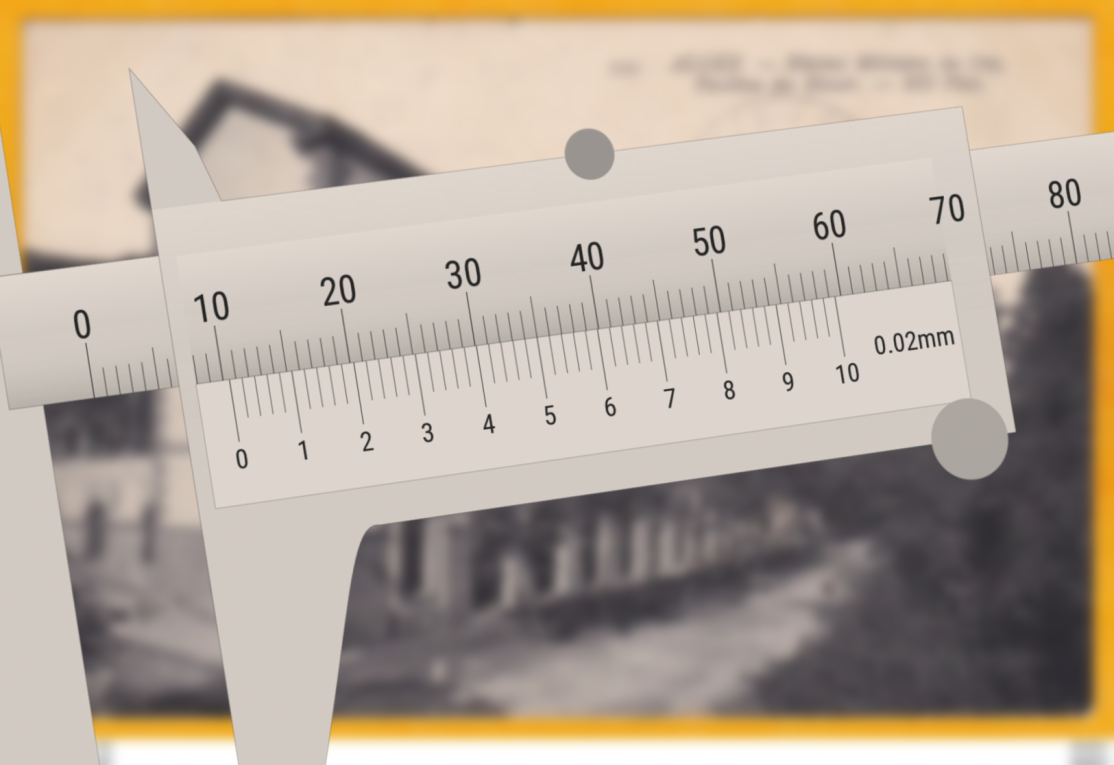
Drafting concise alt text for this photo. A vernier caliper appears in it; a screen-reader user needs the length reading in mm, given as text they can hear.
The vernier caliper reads 10.5 mm
